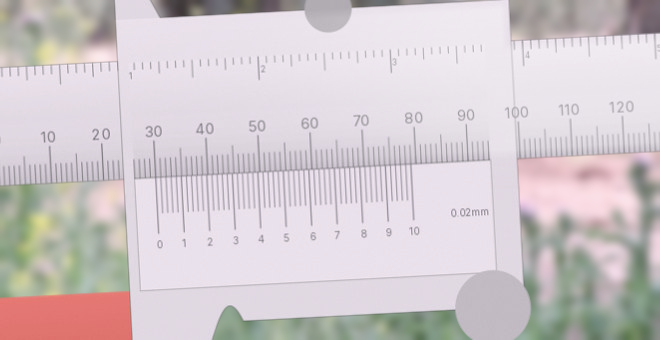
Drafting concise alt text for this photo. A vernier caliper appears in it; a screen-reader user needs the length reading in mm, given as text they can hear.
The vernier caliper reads 30.0 mm
